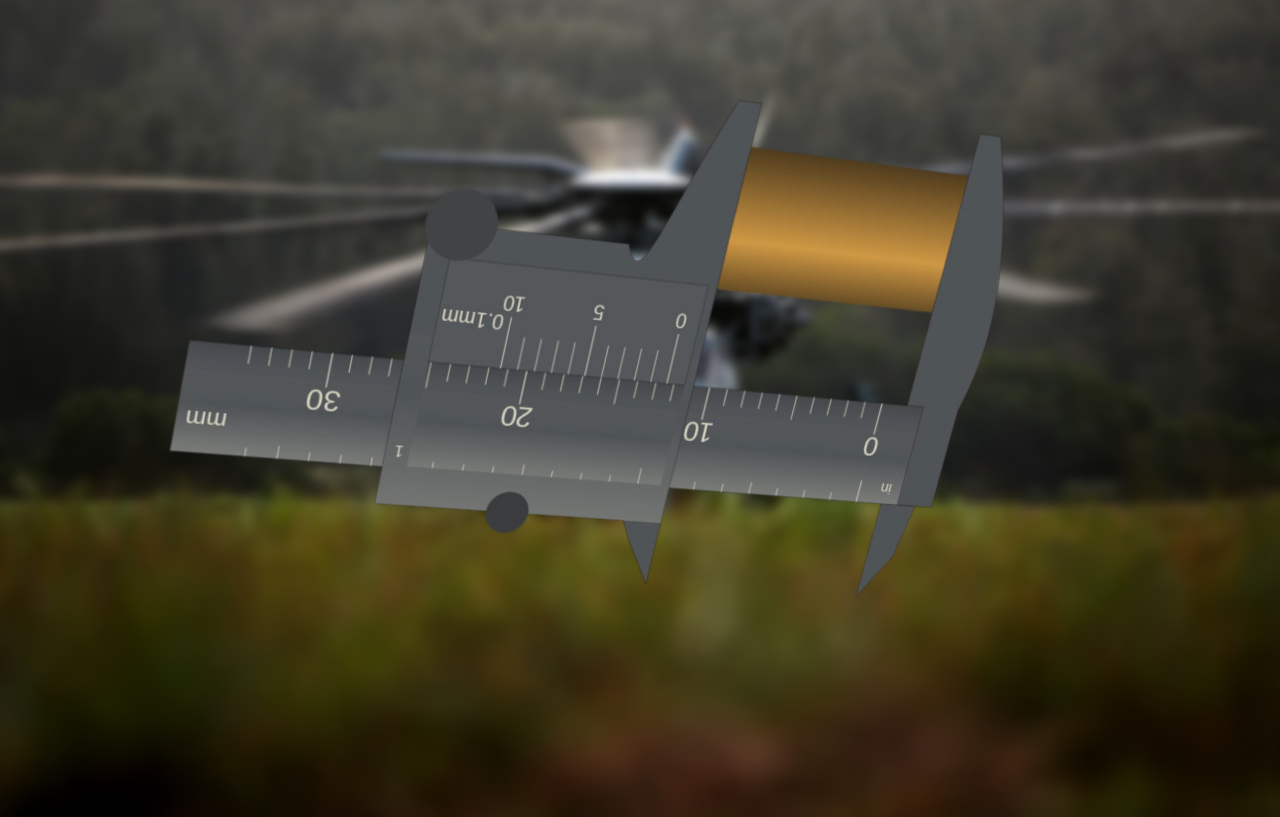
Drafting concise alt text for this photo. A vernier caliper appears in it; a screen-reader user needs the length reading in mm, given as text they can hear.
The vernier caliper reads 12.4 mm
